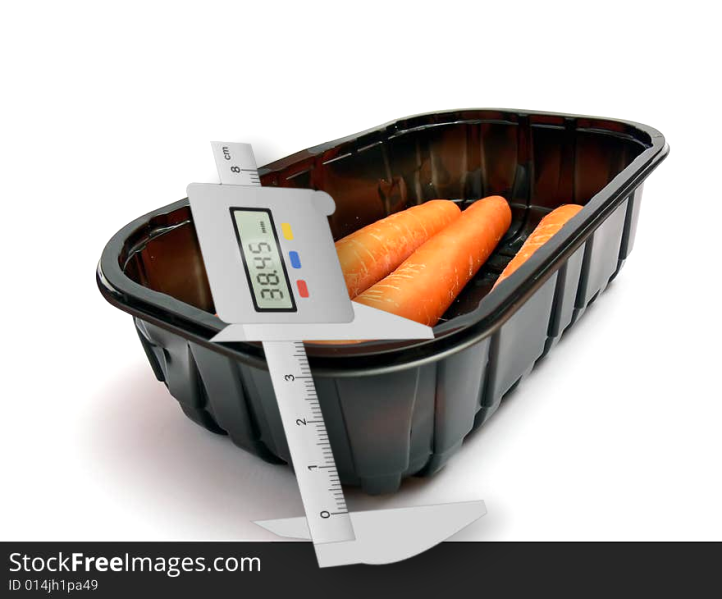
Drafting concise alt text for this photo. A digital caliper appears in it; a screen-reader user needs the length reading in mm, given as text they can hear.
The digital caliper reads 38.45 mm
